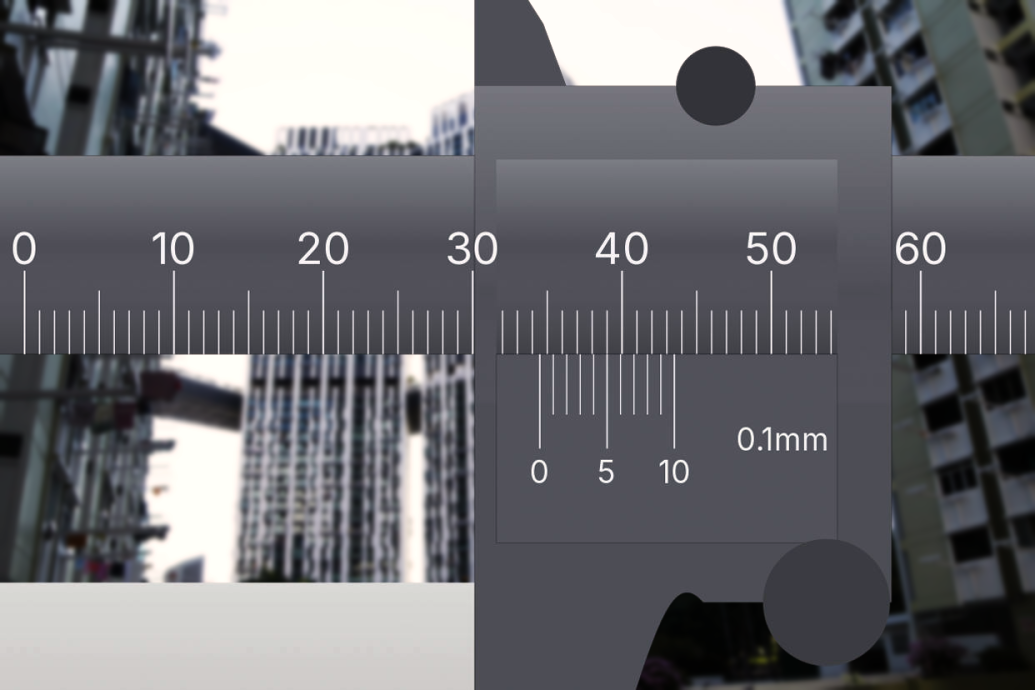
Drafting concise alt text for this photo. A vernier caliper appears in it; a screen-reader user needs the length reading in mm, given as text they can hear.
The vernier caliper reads 34.5 mm
